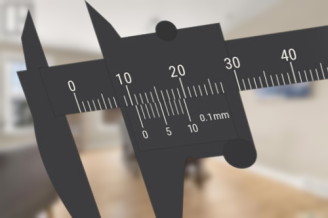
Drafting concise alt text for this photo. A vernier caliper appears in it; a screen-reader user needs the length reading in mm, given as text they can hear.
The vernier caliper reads 10.6 mm
